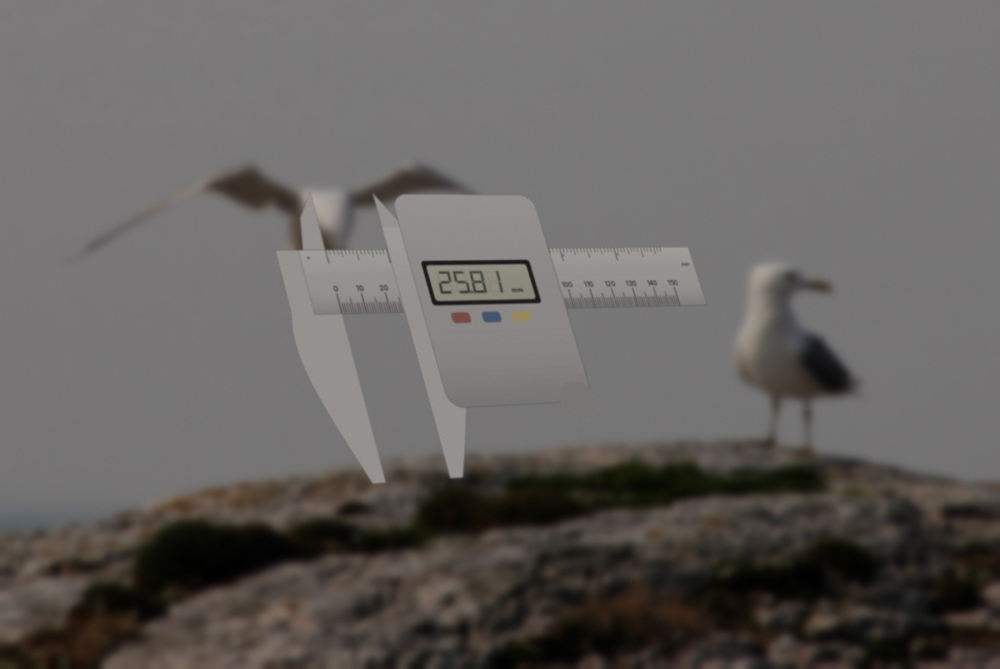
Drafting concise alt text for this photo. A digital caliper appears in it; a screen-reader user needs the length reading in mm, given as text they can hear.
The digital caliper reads 25.81 mm
